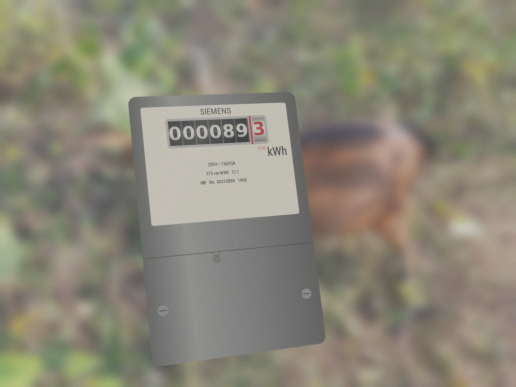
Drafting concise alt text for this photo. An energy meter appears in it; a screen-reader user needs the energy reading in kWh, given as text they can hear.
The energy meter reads 89.3 kWh
